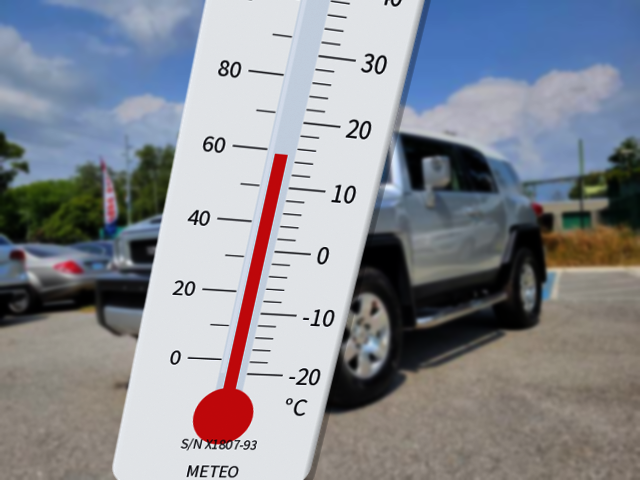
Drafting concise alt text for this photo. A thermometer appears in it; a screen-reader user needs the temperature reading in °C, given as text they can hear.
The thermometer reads 15 °C
